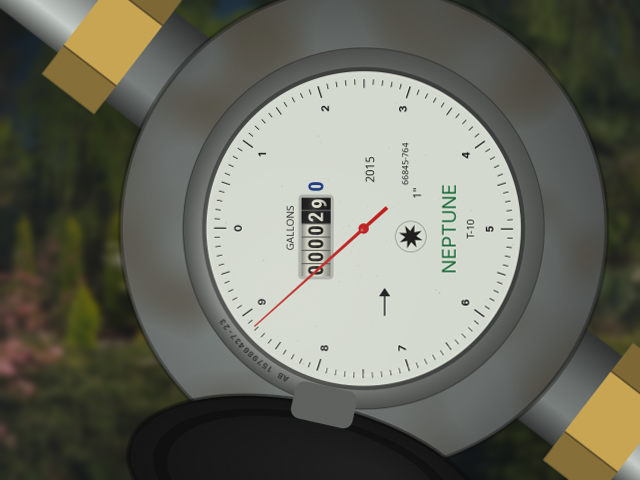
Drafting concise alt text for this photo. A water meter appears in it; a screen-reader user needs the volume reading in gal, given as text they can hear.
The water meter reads 288.8 gal
